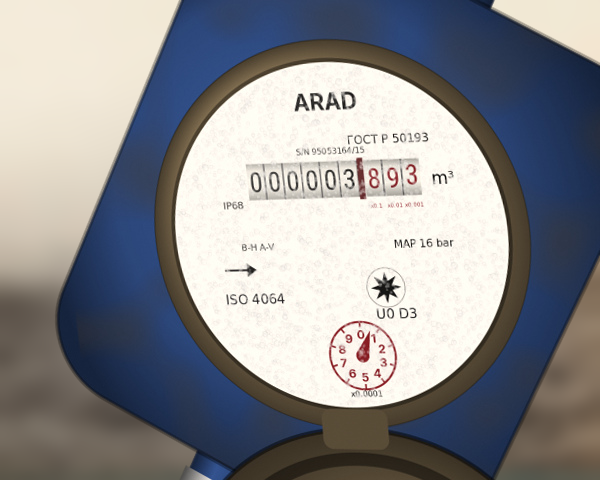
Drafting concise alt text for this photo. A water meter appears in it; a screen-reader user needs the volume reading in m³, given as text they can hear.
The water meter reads 3.8930 m³
